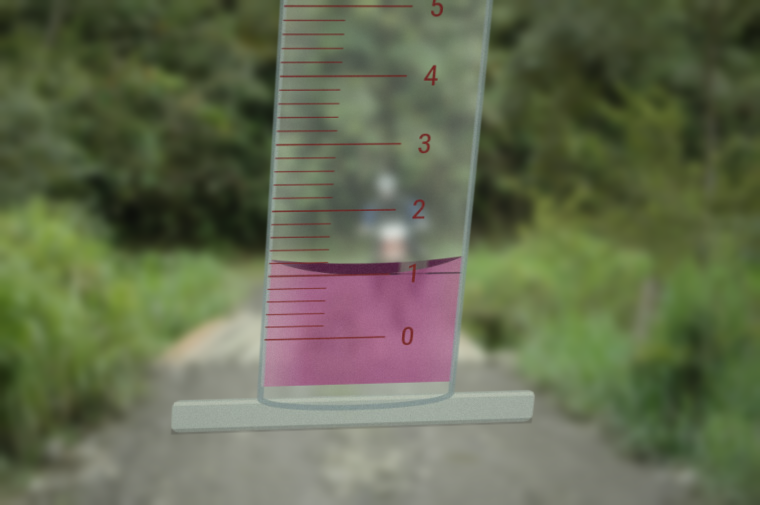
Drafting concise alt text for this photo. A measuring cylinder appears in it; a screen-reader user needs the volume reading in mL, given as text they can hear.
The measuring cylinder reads 1 mL
